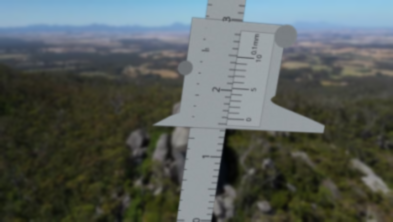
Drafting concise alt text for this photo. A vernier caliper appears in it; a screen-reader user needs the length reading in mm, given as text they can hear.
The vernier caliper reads 15.8 mm
